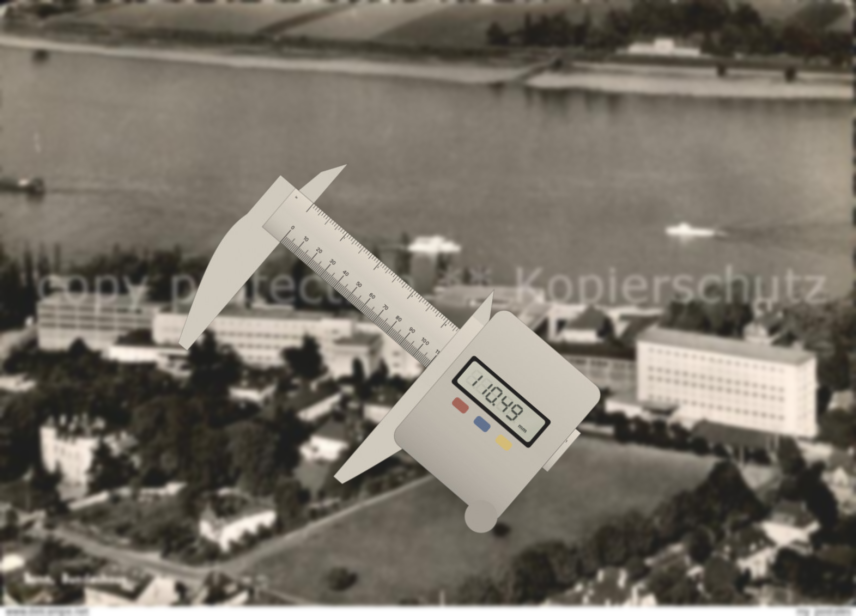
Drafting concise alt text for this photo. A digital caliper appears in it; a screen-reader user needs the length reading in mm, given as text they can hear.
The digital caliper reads 110.49 mm
